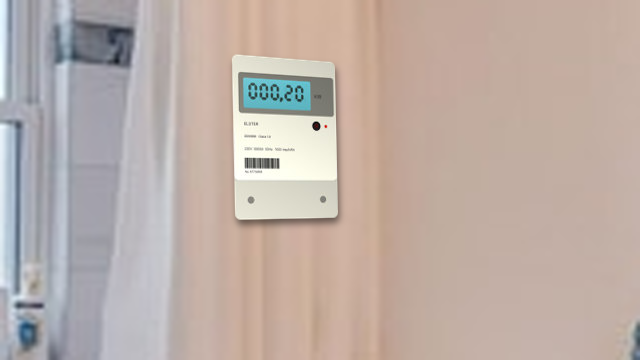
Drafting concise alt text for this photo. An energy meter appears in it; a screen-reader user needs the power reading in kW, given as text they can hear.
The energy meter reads 0.20 kW
